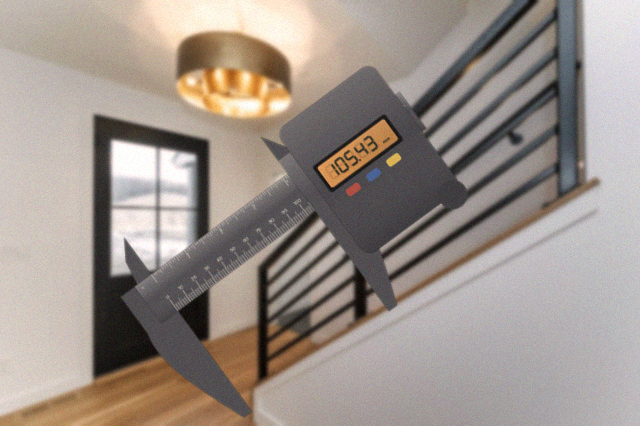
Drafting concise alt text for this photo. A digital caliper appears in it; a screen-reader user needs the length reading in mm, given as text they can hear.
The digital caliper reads 105.43 mm
